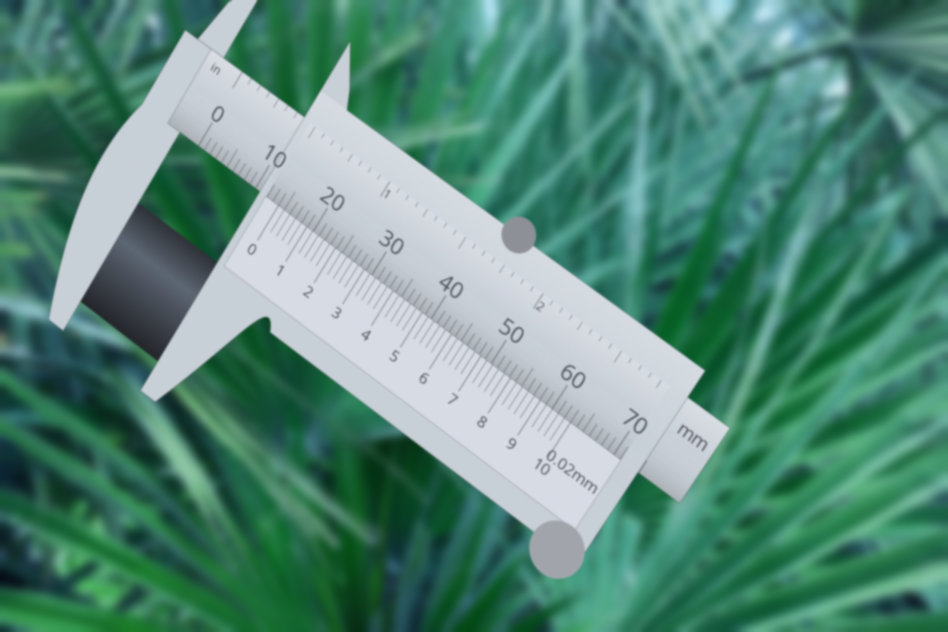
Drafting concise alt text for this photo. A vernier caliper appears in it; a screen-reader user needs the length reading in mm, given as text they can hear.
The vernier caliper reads 14.0 mm
